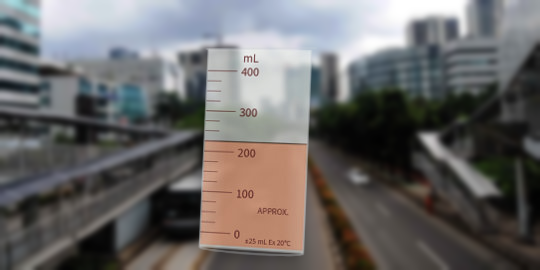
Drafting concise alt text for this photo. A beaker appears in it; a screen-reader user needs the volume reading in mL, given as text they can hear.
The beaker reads 225 mL
